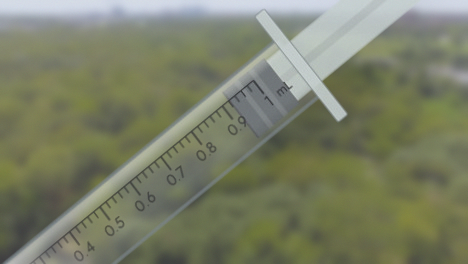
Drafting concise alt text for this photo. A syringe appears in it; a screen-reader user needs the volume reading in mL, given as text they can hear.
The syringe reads 0.92 mL
